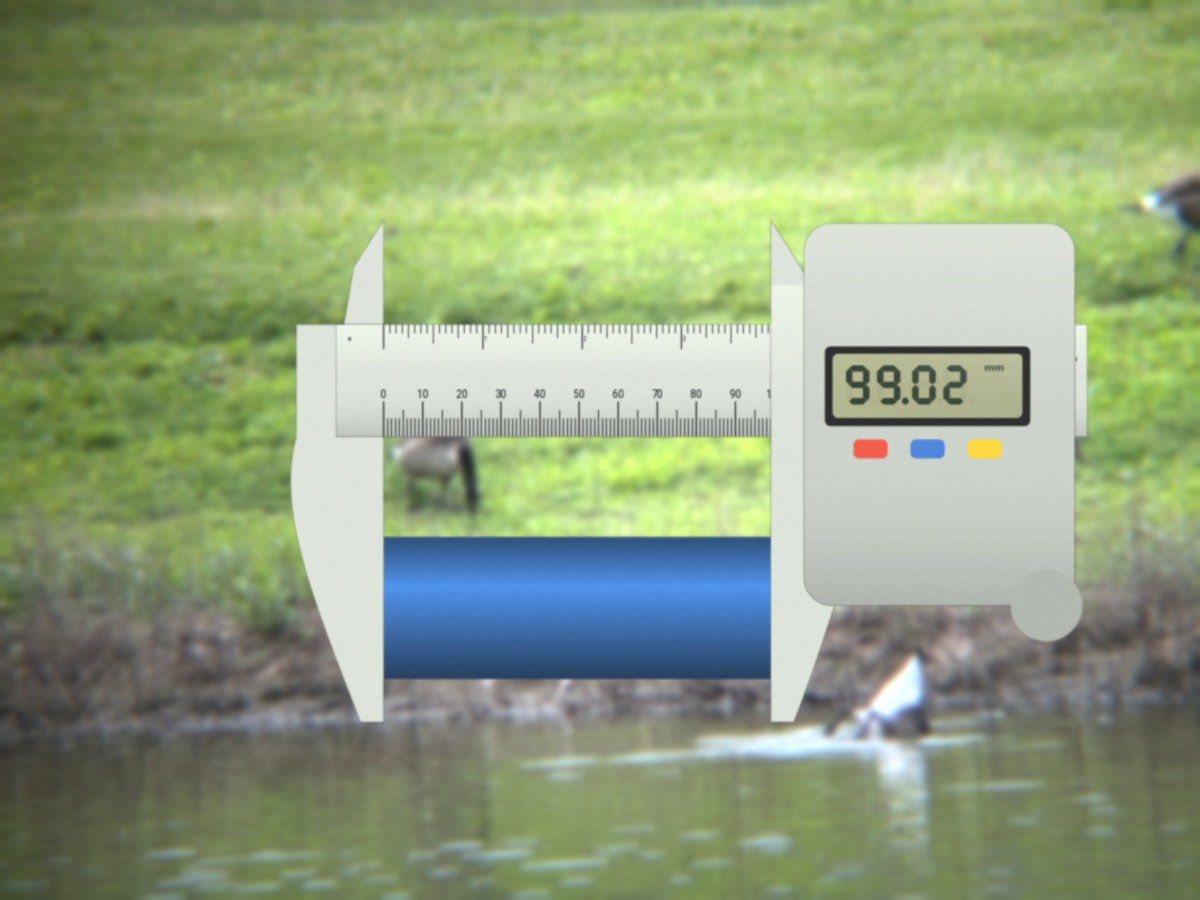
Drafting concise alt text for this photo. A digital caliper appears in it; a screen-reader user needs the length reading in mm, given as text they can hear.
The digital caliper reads 99.02 mm
